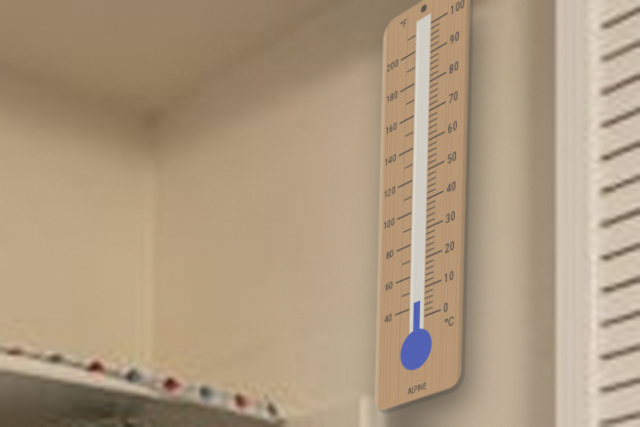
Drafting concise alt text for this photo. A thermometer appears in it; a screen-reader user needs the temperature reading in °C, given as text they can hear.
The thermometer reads 6 °C
